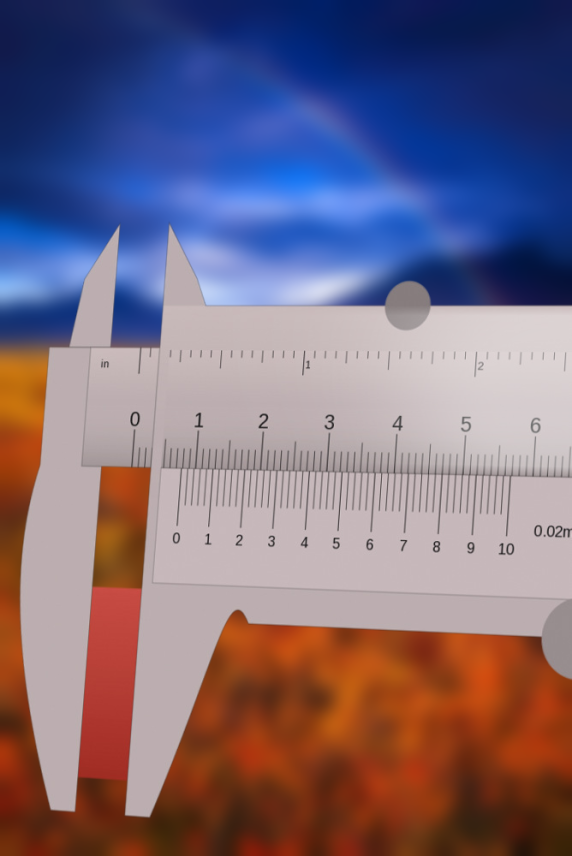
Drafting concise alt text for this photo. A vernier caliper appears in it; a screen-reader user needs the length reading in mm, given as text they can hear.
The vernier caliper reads 7.8 mm
